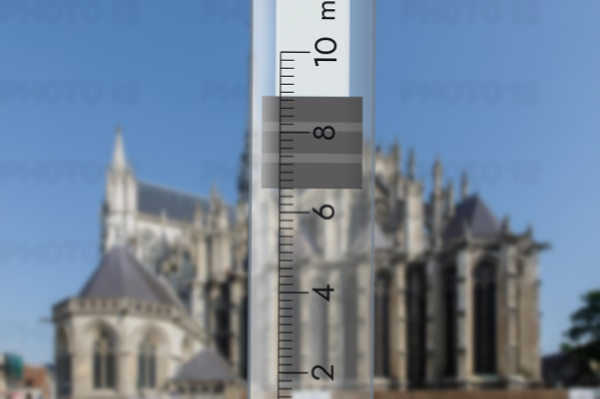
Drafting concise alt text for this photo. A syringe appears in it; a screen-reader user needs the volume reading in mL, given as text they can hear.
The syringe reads 6.6 mL
